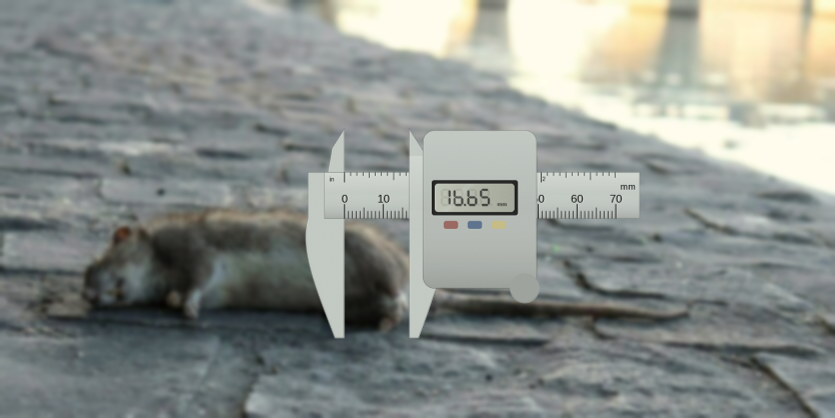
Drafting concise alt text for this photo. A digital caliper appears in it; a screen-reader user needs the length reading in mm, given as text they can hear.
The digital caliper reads 16.65 mm
